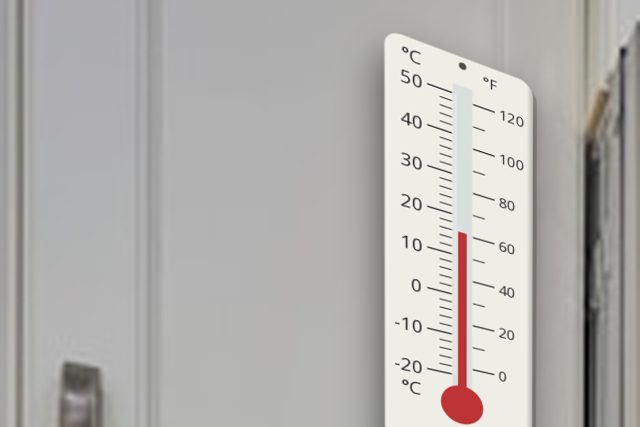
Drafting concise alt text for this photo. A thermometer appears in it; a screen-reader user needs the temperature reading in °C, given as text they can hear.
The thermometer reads 16 °C
